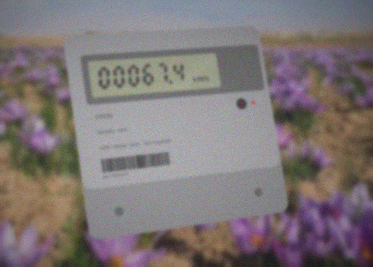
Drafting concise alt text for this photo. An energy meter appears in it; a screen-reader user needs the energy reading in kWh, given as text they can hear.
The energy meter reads 67.4 kWh
